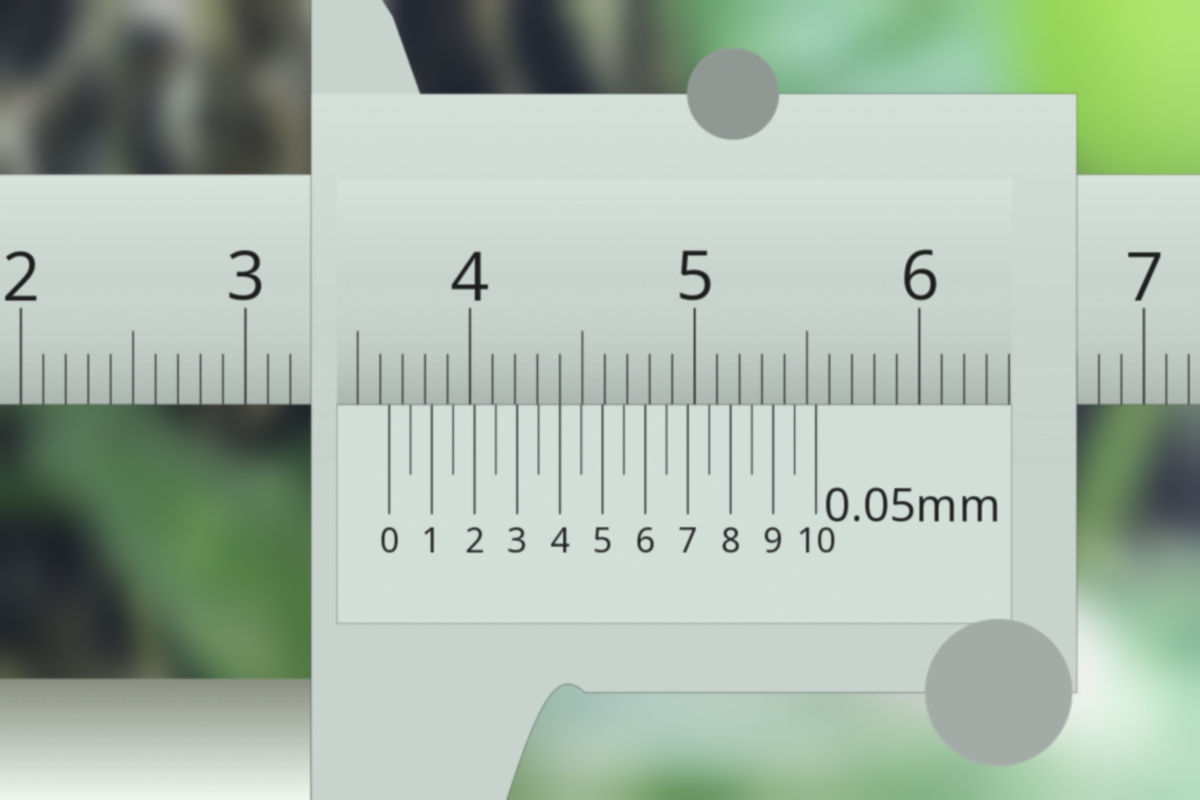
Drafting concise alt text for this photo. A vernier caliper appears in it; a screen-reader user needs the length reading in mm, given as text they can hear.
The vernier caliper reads 36.4 mm
